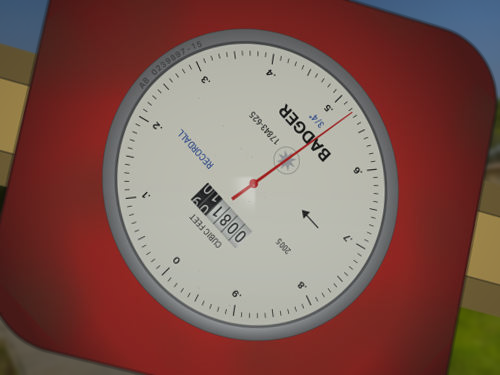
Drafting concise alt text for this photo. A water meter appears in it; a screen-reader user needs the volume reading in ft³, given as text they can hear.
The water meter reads 8109.52 ft³
